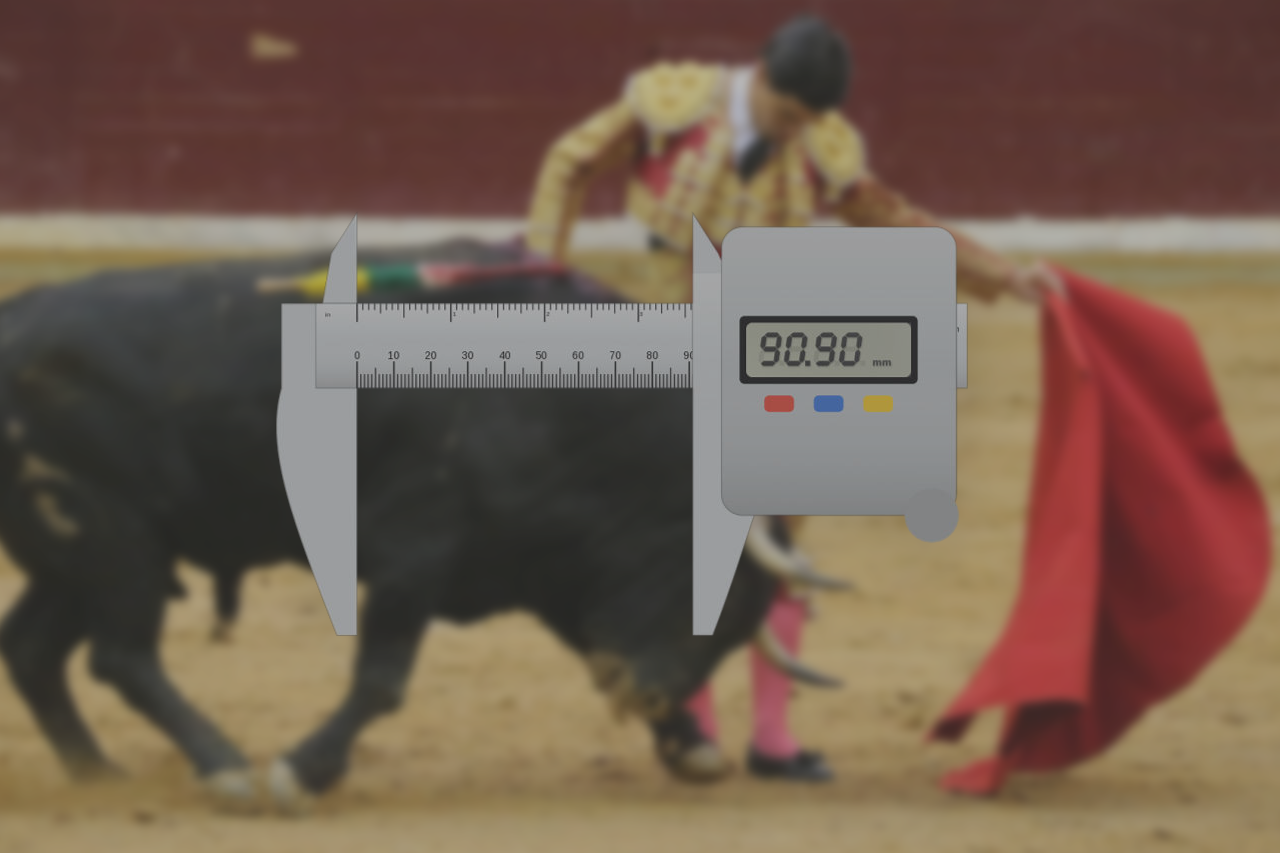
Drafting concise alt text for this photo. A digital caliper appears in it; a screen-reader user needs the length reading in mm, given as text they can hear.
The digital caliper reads 90.90 mm
